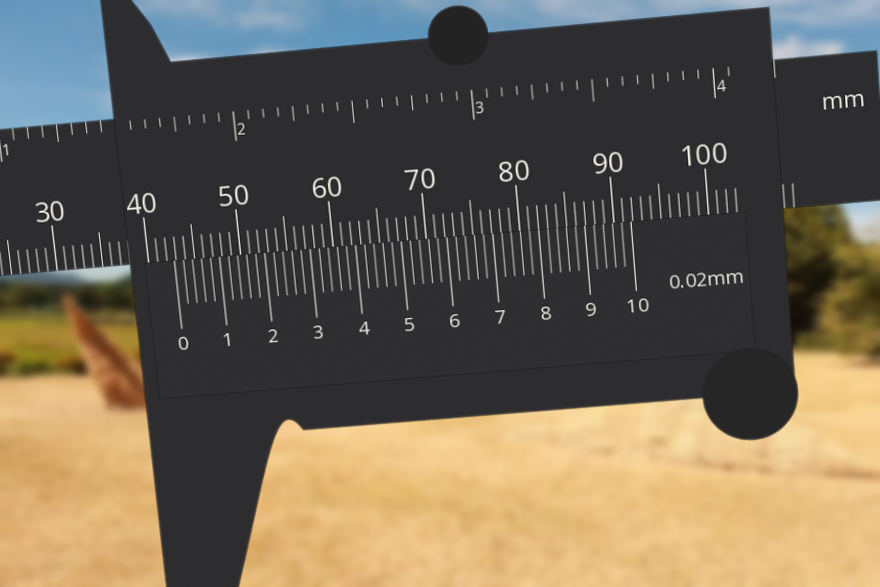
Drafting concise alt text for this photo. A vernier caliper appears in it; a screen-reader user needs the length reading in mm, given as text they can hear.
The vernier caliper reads 42.8 mm
